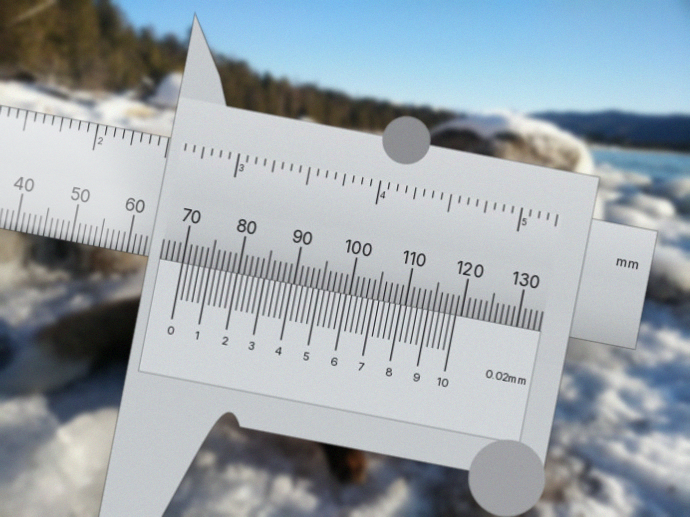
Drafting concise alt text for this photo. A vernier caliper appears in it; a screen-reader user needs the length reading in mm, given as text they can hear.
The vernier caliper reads 70.0 mm
